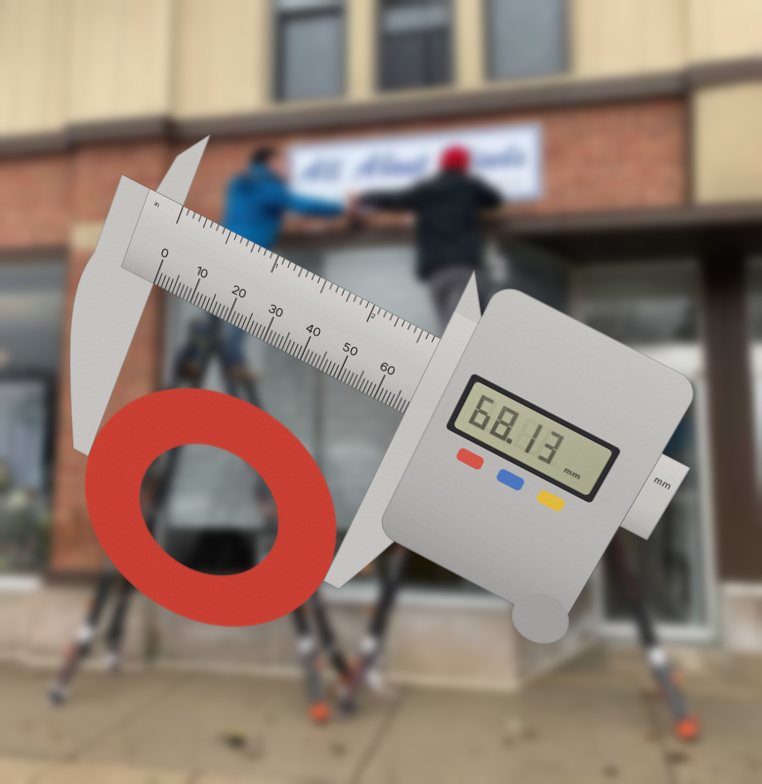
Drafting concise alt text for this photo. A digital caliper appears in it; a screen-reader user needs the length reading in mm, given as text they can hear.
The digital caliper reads 68.13 mm
